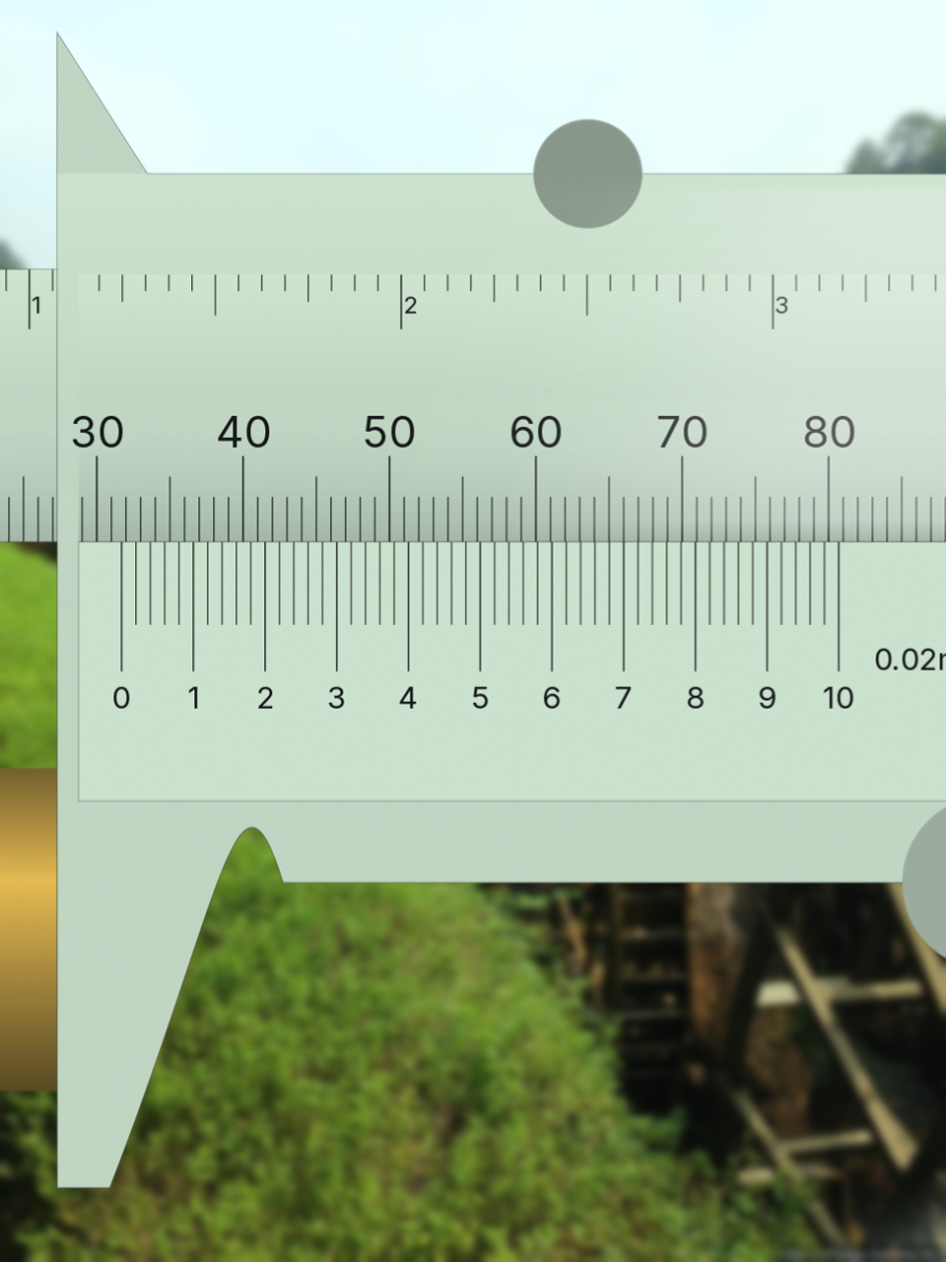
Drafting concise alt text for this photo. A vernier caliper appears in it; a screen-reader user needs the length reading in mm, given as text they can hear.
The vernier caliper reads 31.7 mm
